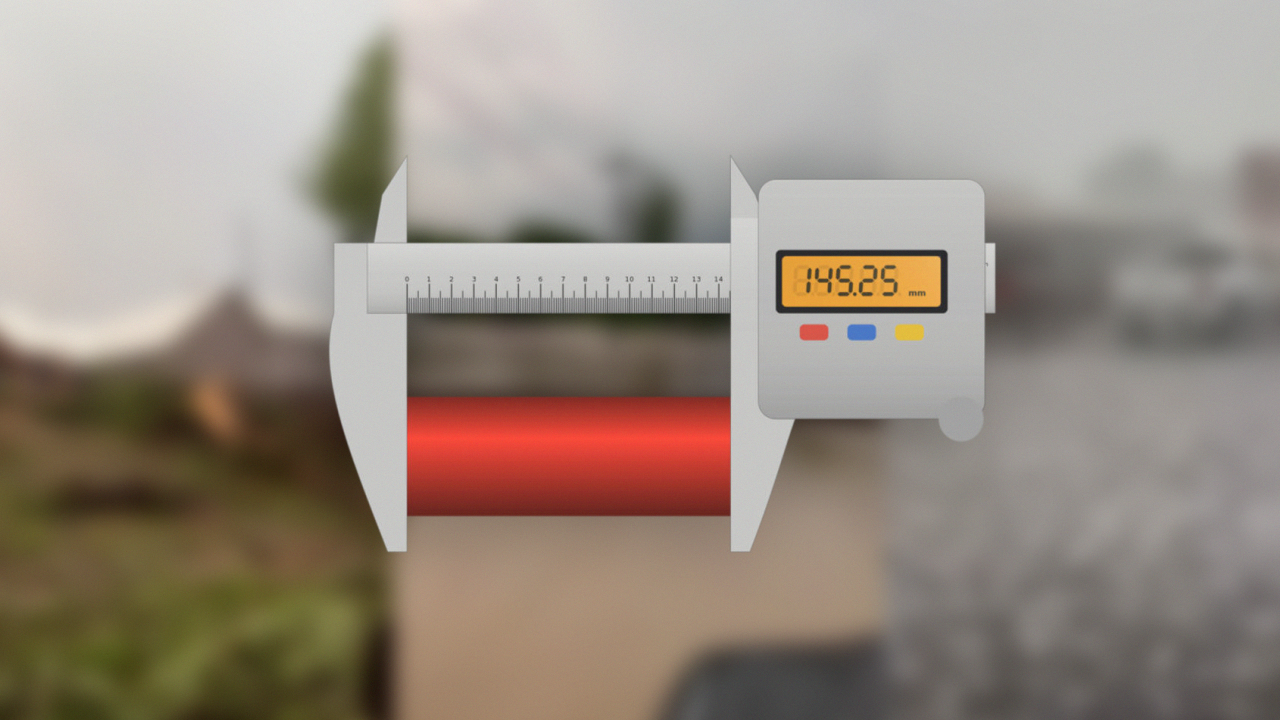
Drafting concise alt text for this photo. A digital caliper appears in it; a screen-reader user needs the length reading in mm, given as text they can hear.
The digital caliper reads 145.25 mm
